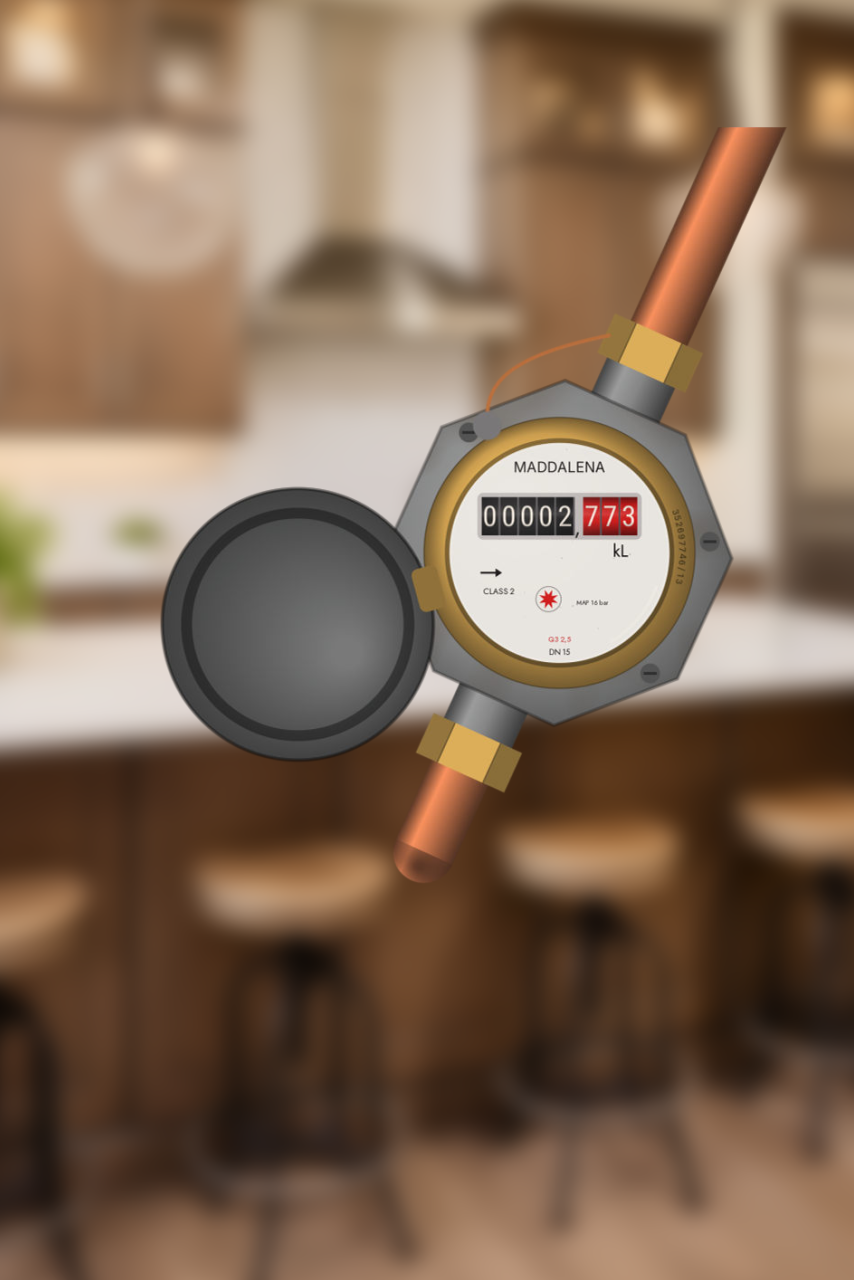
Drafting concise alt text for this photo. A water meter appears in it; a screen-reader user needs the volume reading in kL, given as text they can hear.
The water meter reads 2.773 kL
